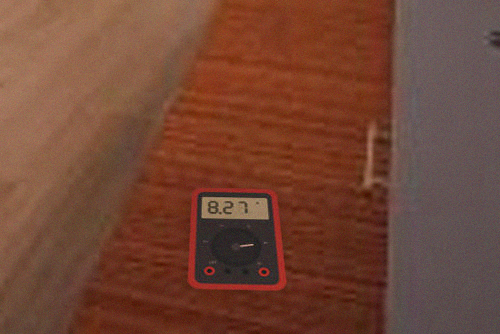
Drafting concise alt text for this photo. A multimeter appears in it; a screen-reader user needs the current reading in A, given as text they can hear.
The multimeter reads 8.27 A
